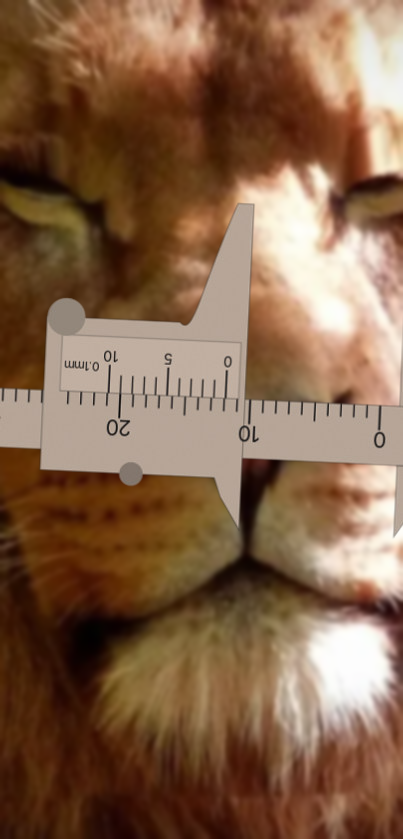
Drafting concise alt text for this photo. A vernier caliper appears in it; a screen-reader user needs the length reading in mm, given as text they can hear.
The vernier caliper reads 11.9 mm
